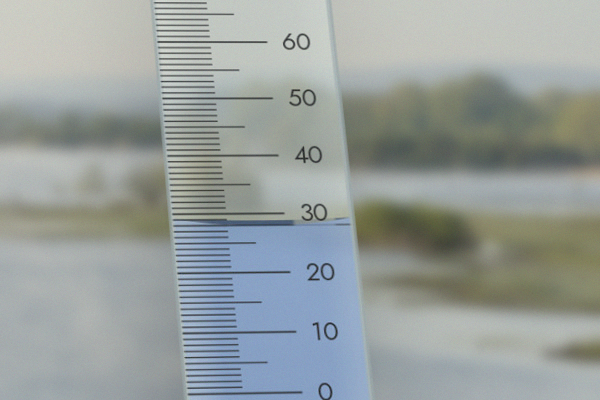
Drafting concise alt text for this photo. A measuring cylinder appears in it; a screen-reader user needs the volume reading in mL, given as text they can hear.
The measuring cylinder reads 28 mL
